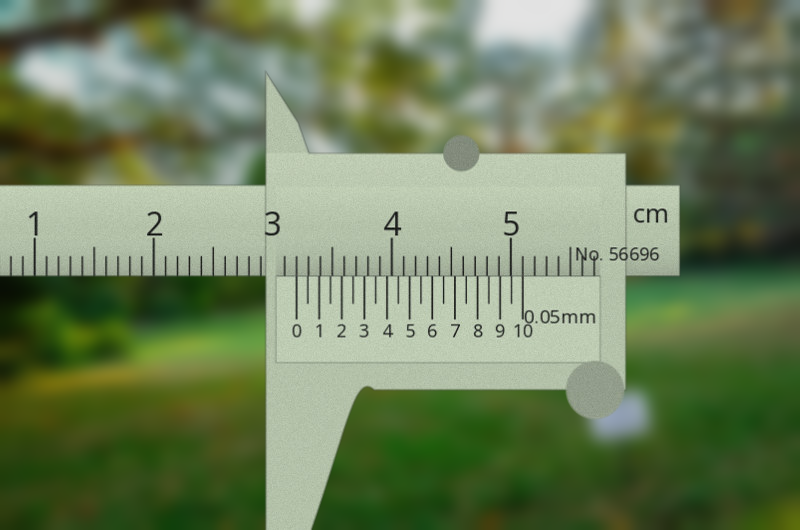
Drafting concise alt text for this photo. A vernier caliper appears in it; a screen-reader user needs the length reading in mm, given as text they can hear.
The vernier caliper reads 32.0 mm
